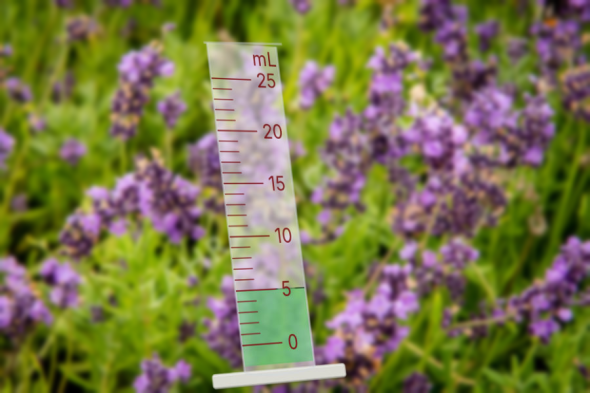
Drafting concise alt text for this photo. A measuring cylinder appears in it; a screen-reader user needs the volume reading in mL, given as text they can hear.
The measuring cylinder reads 5 mL
